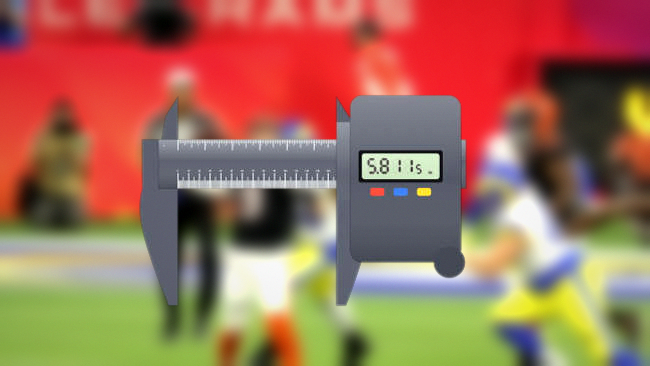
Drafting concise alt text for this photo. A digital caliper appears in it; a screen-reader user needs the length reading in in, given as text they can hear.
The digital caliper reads 5.8115 in
